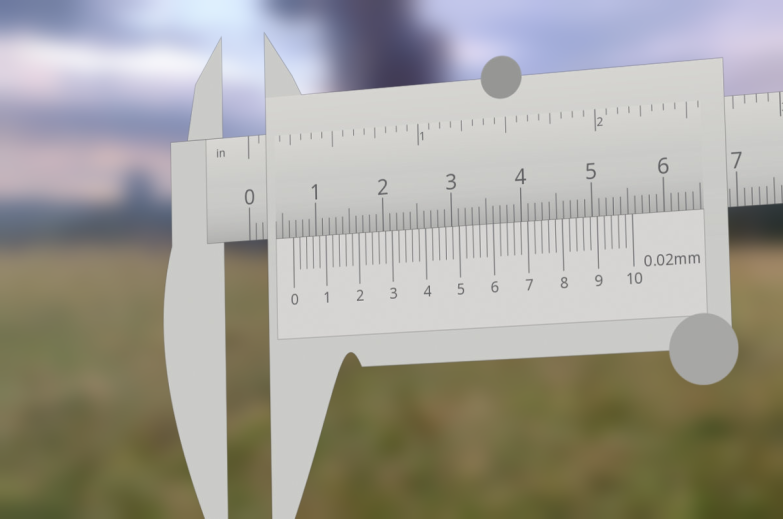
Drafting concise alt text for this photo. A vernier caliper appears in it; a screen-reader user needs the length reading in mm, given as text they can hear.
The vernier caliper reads 6.6 mm
